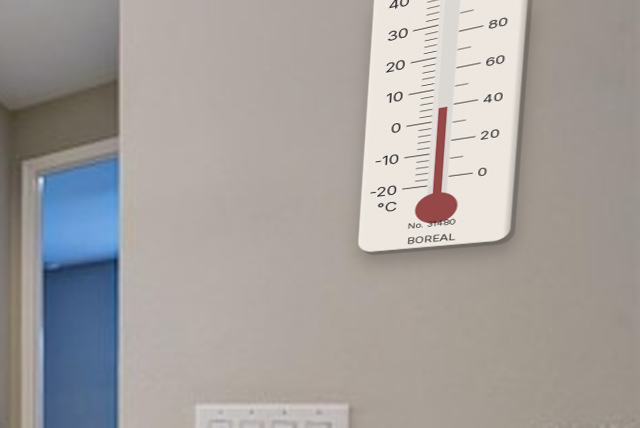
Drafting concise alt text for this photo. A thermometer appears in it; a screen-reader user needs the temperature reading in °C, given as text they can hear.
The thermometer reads 4 °C
